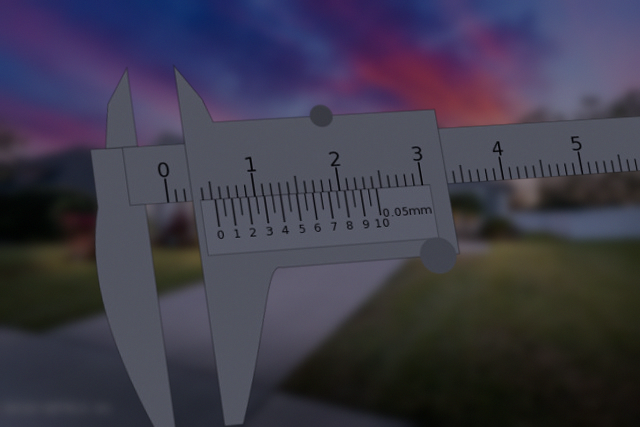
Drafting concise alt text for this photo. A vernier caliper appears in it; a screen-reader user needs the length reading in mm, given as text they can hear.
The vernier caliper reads 5.4 mm
